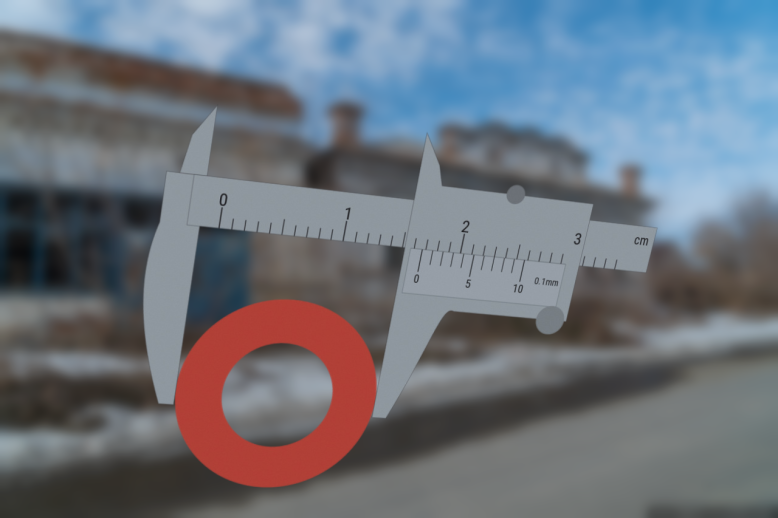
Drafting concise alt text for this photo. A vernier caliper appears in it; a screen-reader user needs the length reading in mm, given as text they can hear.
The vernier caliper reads 16.7 mm
